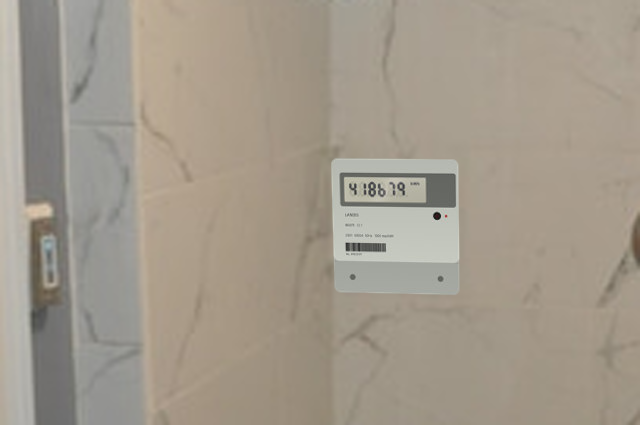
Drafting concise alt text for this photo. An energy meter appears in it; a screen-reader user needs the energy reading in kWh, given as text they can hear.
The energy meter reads 418679 kWh
